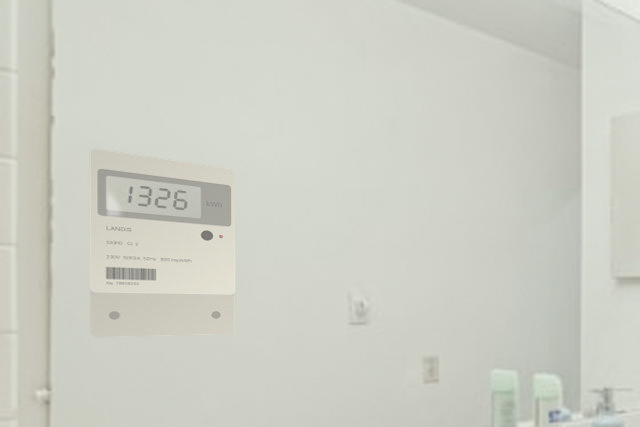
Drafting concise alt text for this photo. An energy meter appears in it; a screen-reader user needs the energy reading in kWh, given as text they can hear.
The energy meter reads 1326 kWh
